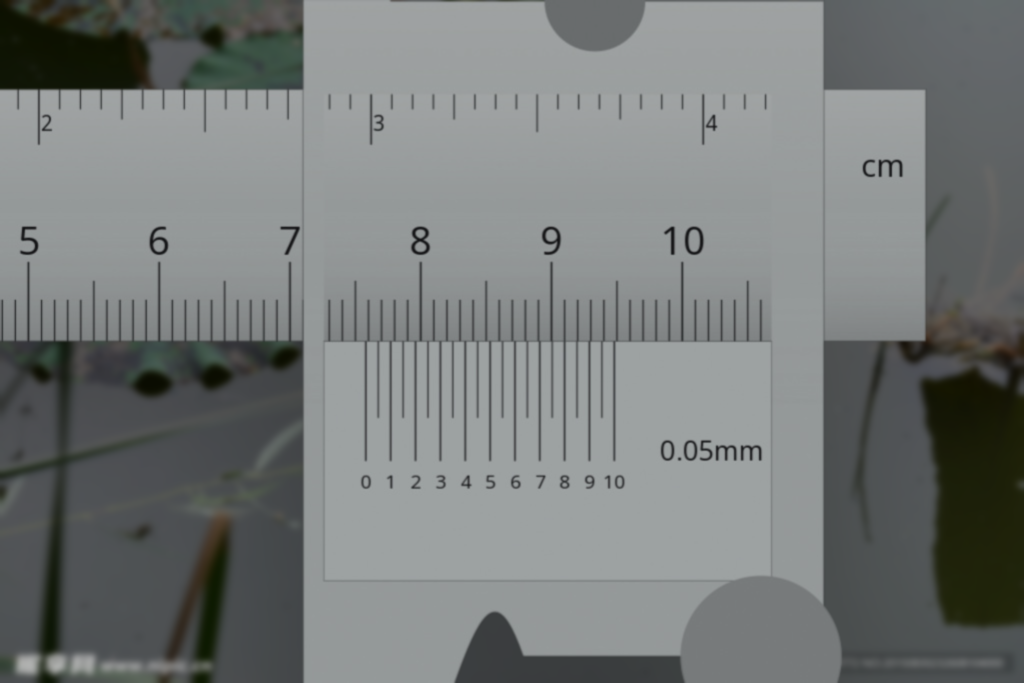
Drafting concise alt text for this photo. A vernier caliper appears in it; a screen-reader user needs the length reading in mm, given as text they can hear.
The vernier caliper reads 75.8 mm
